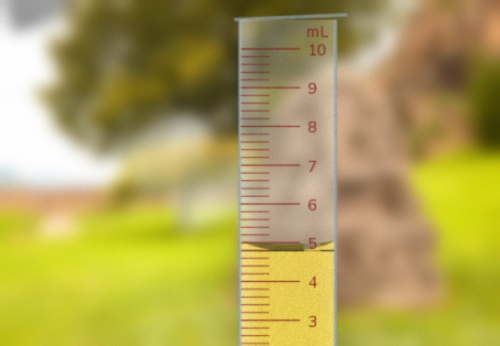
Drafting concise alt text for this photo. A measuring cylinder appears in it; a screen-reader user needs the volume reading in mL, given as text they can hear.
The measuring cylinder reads 4.8 mL
